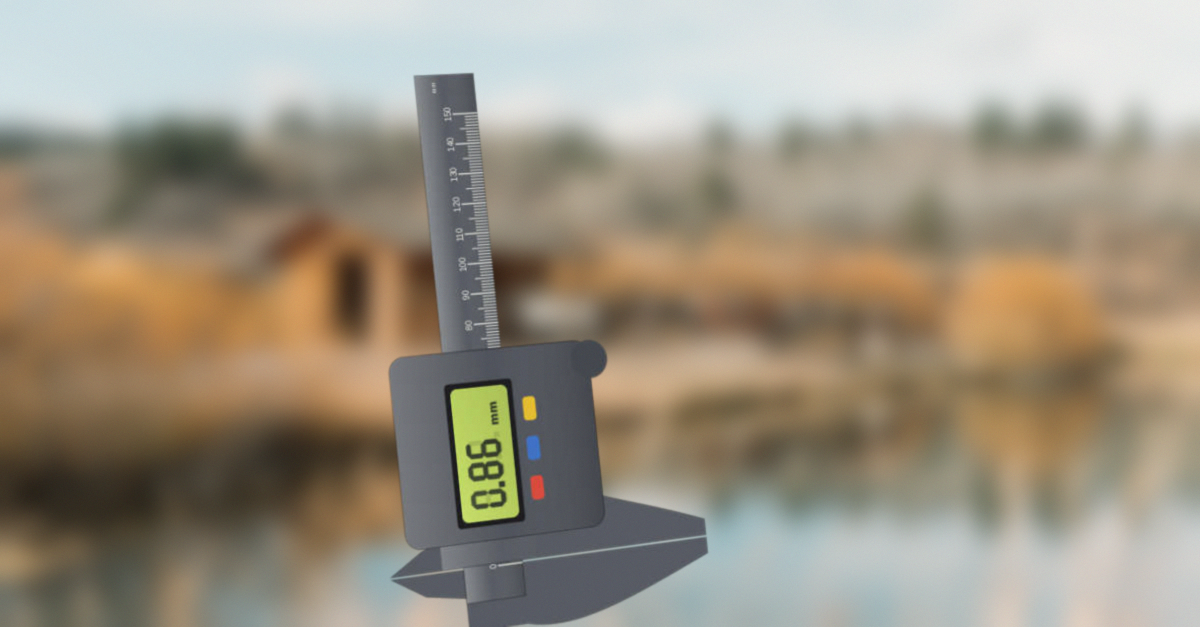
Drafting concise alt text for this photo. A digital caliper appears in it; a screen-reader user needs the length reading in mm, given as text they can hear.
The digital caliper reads 0.86 mm
